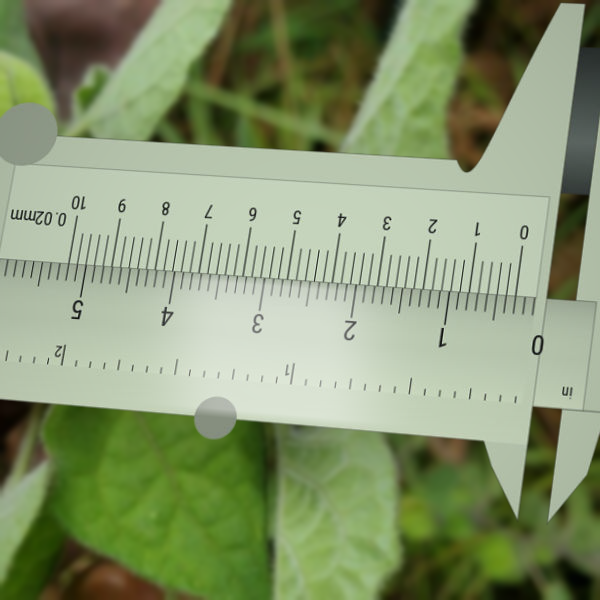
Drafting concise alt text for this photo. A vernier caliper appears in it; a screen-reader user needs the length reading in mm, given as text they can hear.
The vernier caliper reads 3.0 mm
